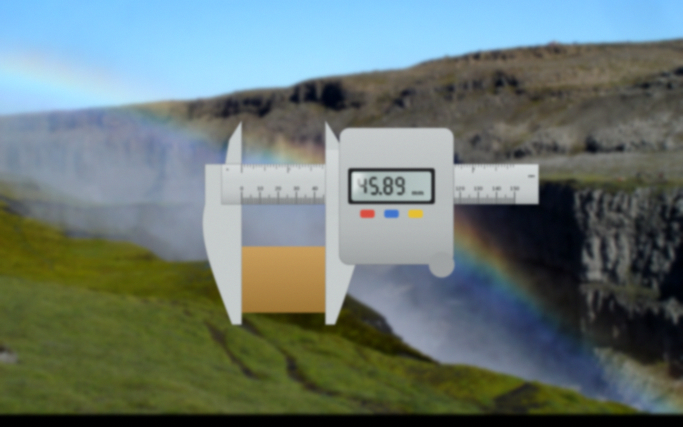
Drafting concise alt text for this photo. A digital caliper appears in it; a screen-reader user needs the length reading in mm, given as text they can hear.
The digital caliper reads 45.89 mm
